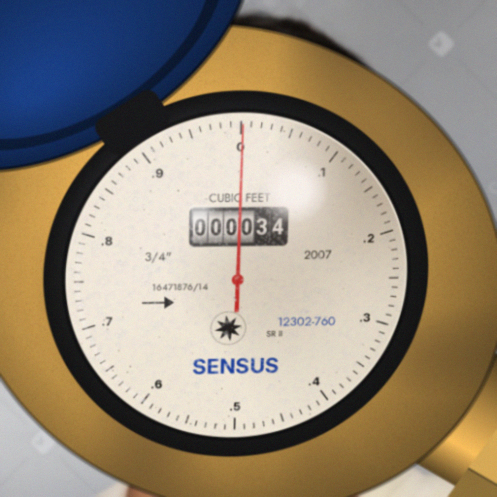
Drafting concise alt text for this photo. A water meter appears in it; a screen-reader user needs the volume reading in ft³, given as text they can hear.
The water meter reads 34.00 ft³
